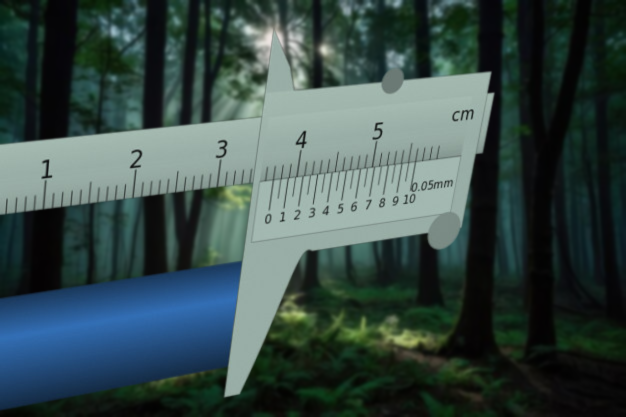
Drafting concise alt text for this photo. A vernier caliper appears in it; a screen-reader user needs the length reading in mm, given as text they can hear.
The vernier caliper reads 37.0 mm
